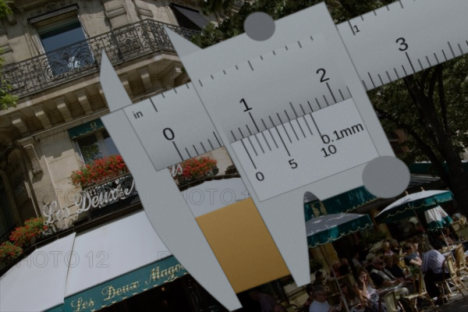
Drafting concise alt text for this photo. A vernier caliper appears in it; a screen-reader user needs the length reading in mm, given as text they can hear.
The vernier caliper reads 7.6 mm
